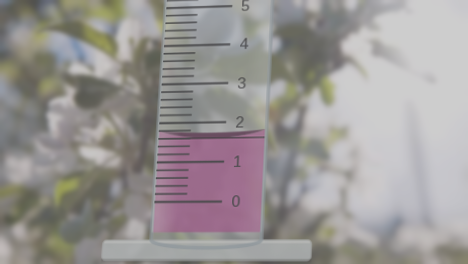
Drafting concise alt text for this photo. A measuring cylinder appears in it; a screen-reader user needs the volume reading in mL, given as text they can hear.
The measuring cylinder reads 1.6 mL
